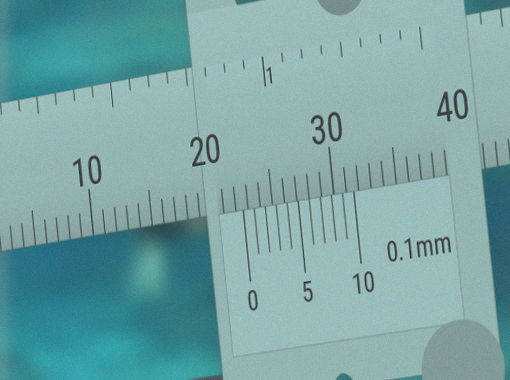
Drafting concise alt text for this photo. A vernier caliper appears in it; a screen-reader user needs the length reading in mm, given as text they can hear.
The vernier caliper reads 22.6 mm
